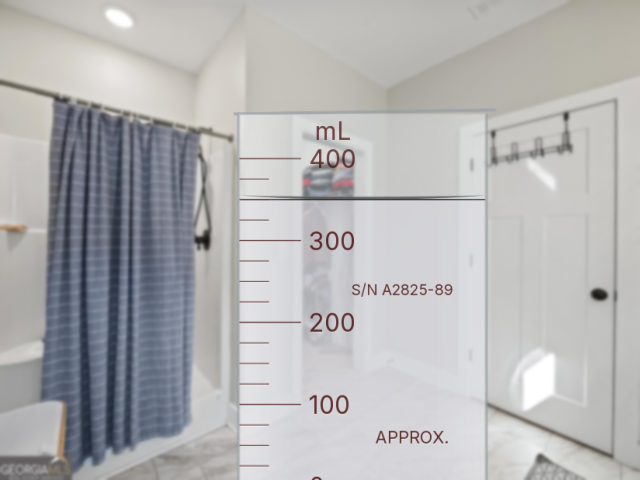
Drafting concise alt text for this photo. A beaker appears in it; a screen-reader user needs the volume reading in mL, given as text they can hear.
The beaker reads 350 mL
